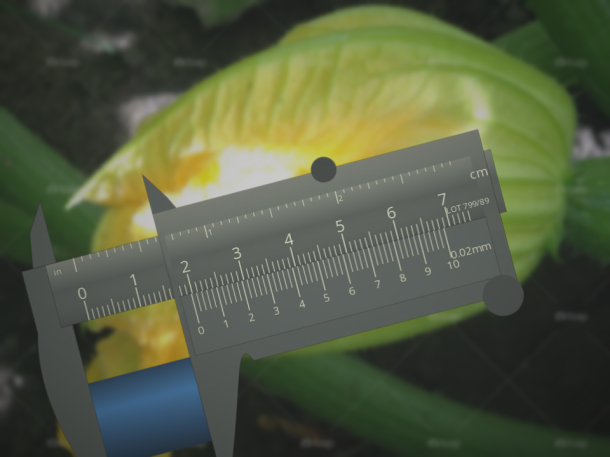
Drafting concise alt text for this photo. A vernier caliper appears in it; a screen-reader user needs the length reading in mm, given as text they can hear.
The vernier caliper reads 19.8 mm
